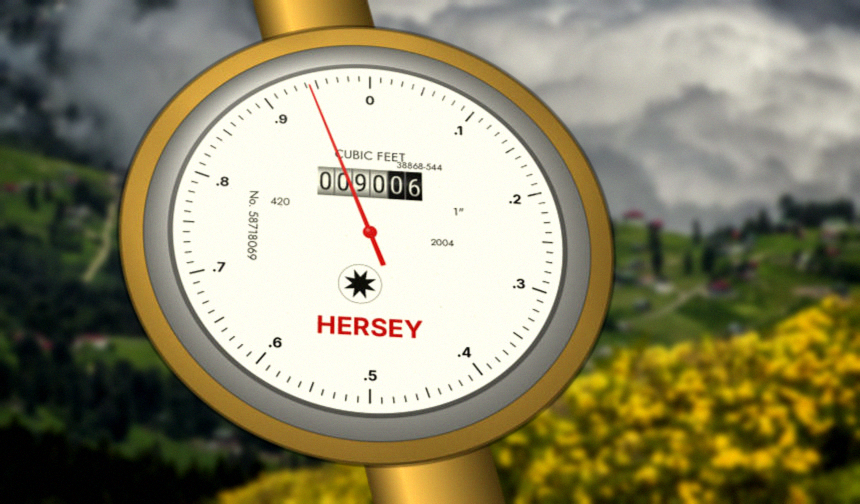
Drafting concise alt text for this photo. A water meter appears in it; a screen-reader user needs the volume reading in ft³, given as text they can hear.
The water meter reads 9005.94 ft³
